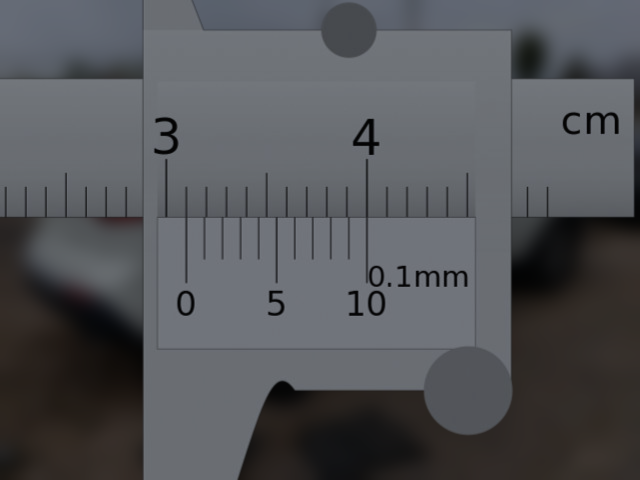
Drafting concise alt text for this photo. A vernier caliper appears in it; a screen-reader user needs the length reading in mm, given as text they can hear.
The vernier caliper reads 31.0 mm
